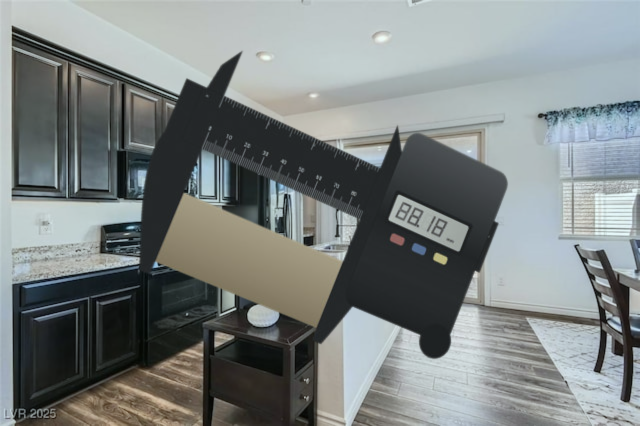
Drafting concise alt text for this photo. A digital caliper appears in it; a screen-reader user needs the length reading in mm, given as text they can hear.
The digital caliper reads 88.18 mm
